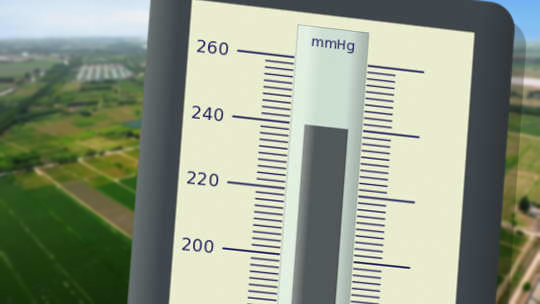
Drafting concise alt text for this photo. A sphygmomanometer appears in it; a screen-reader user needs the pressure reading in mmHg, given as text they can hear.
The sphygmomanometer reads 240 mmHg
